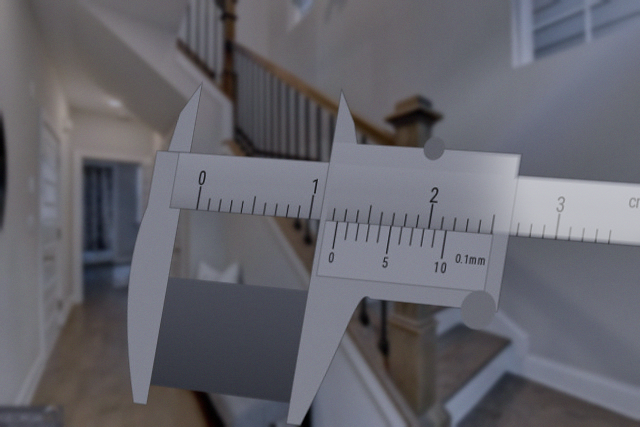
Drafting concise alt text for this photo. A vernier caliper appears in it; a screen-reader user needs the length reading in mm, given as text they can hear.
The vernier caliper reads 12.4 mm
